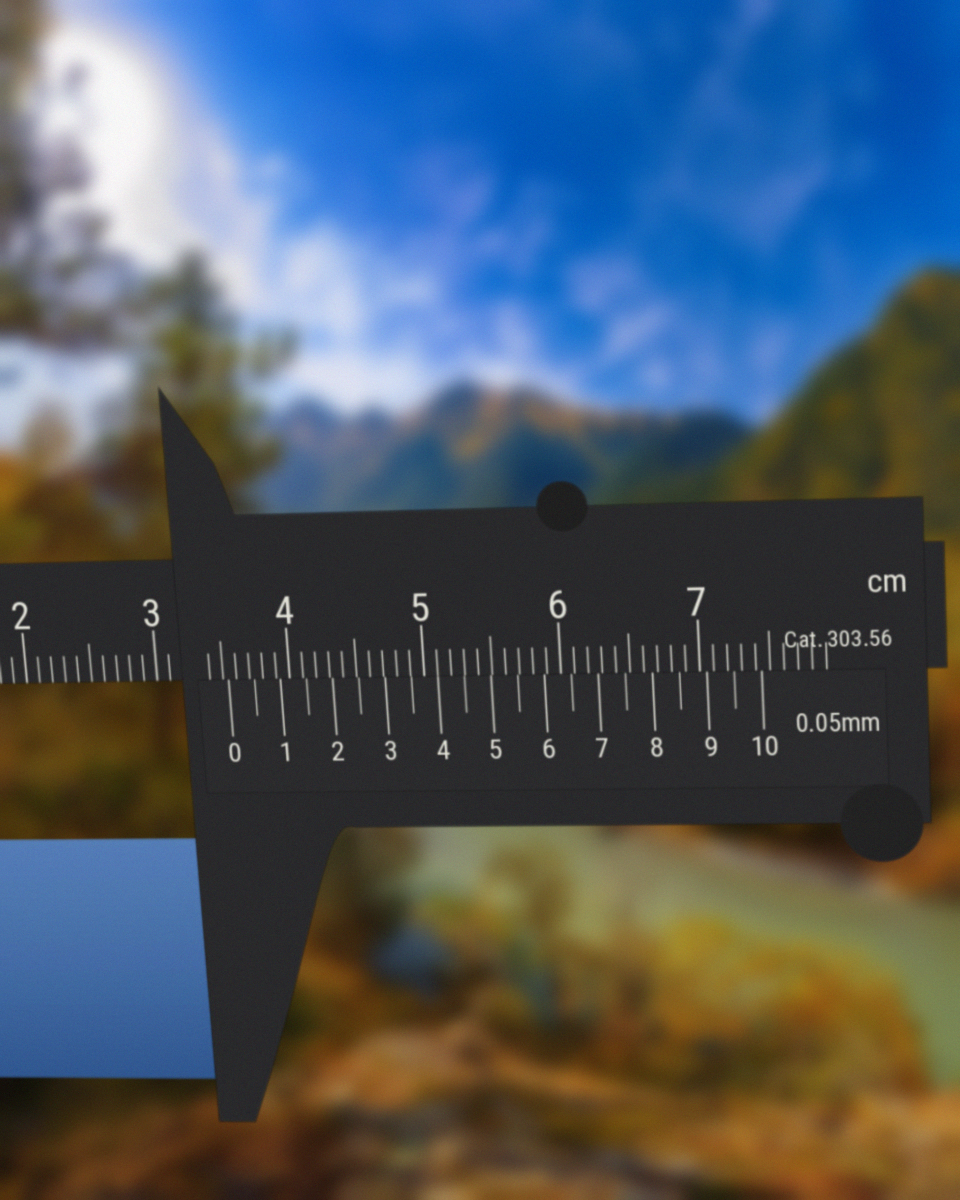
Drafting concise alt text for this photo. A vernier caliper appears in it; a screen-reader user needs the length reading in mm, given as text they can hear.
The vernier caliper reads 35.4 mm
